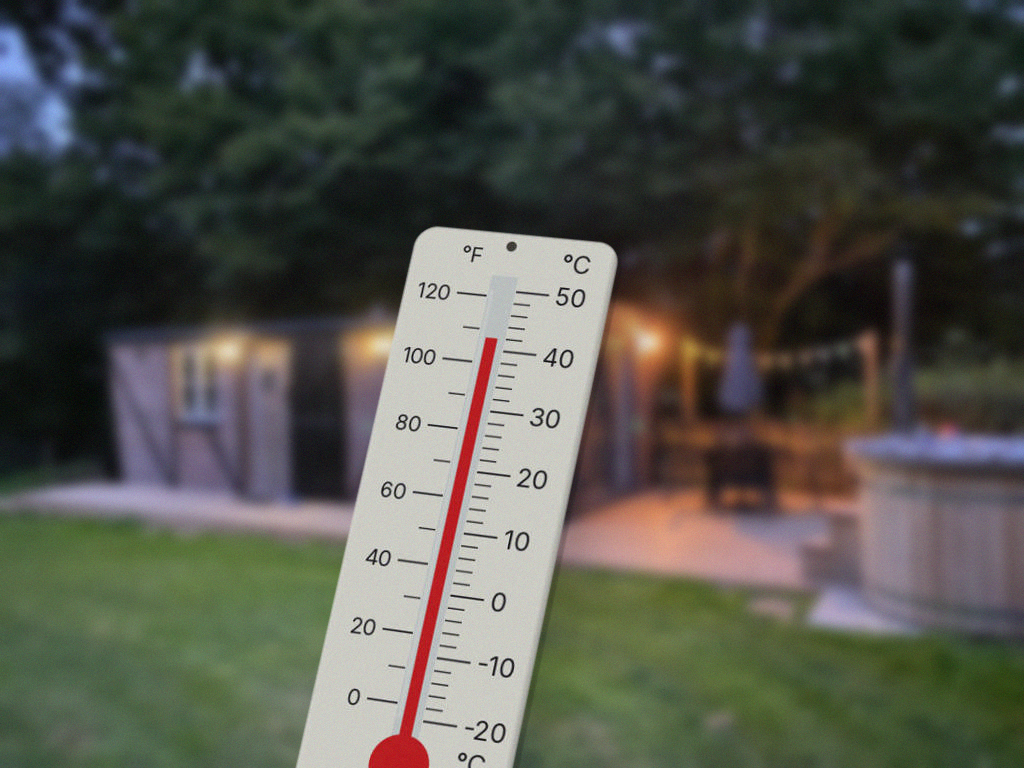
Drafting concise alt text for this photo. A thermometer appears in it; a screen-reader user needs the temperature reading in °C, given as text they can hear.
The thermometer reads 42 °C
